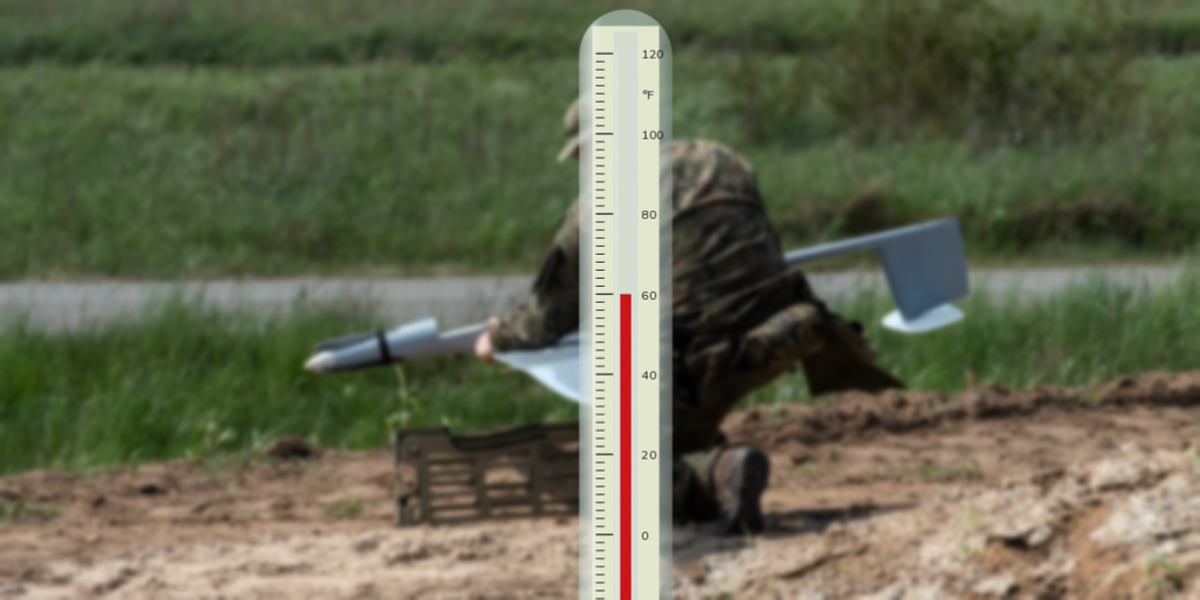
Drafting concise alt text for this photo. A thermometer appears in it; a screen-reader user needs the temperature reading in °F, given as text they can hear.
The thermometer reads 60 °F
